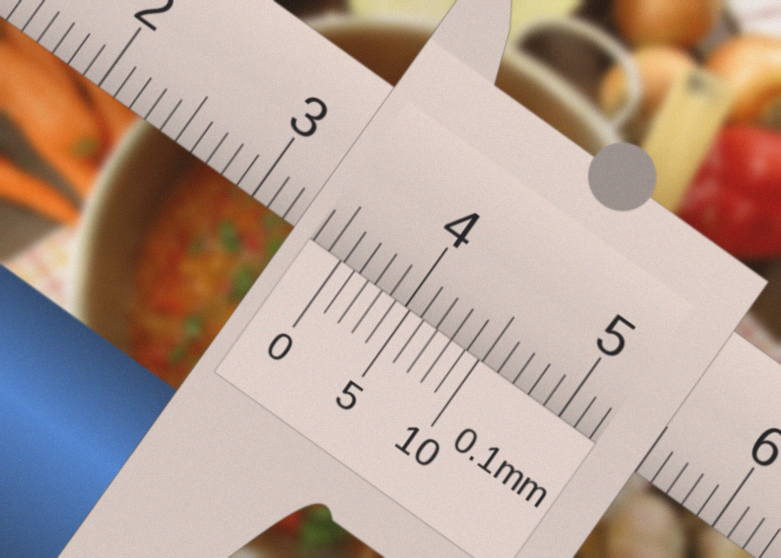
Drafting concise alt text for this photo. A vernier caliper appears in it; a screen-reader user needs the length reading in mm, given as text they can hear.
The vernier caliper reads 35.8 mm
